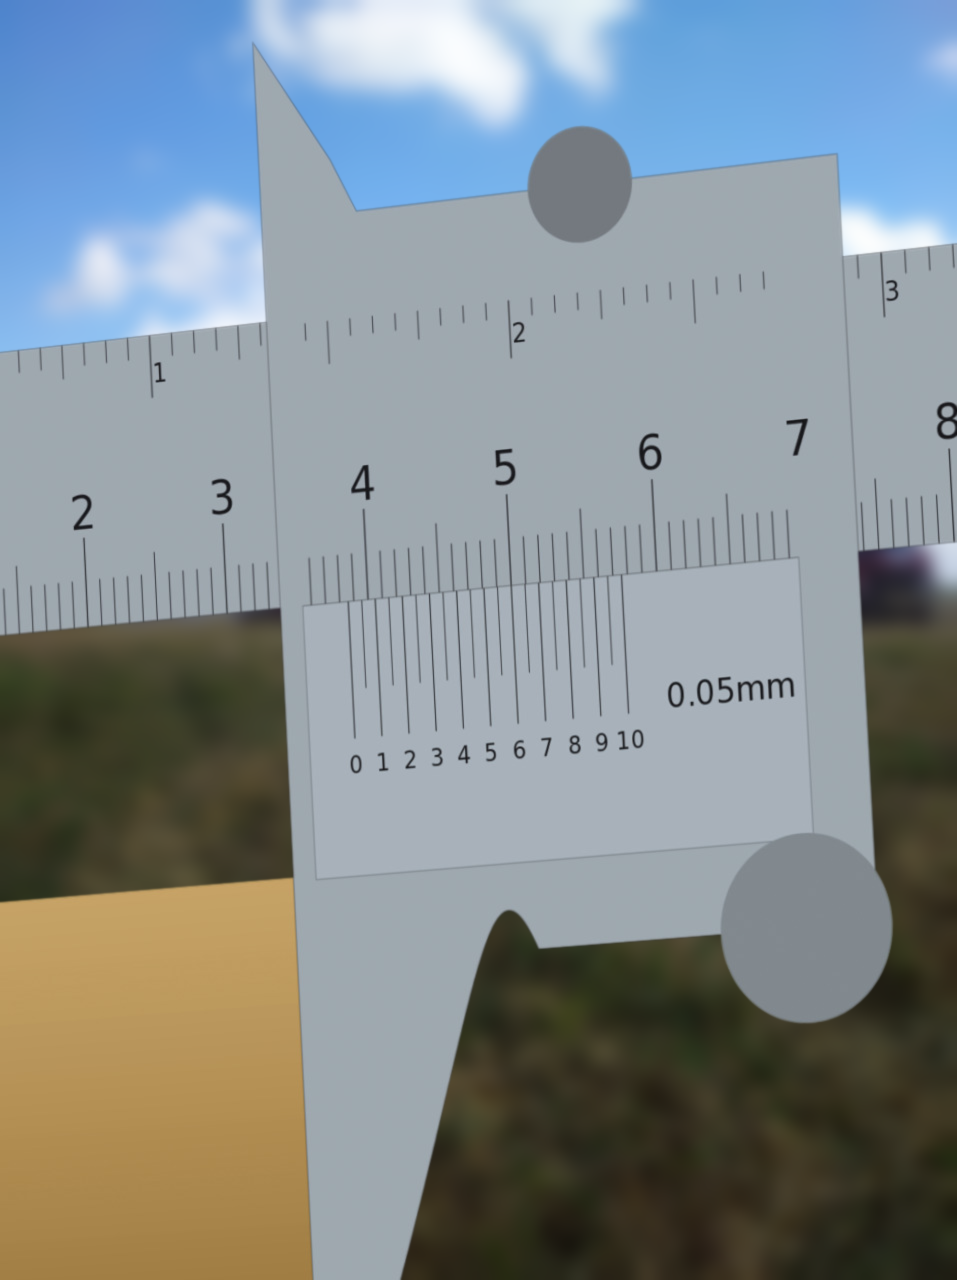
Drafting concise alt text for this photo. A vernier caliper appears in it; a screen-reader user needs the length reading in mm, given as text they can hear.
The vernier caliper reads 38.6 mm
